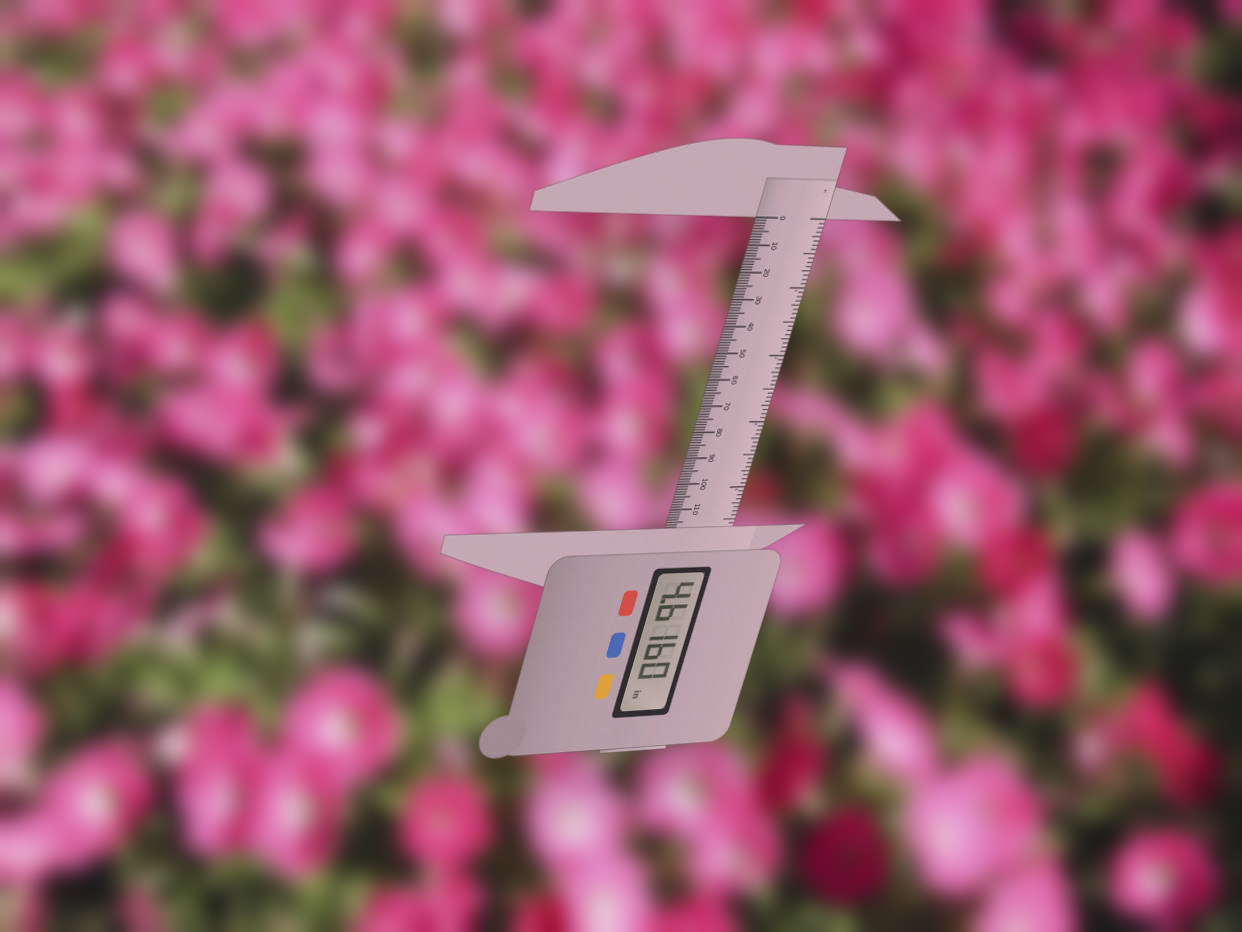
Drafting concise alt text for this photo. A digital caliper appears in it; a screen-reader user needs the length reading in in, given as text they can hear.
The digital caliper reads 4.6160 in
